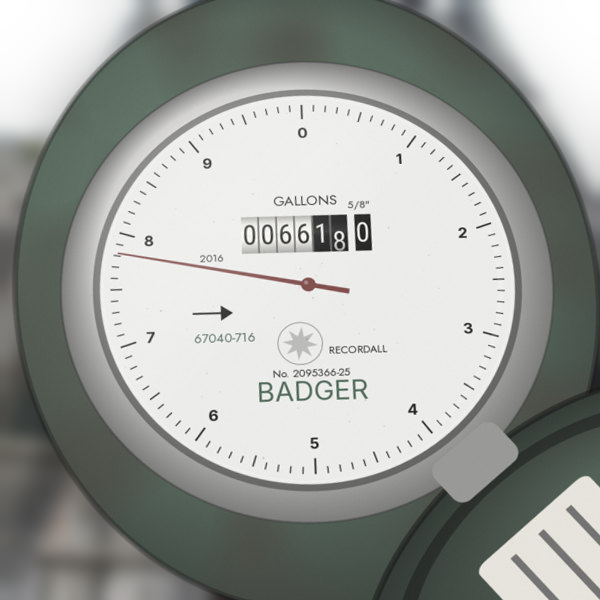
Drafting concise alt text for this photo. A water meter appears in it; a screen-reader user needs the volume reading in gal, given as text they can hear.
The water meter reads 66177.8 gal
